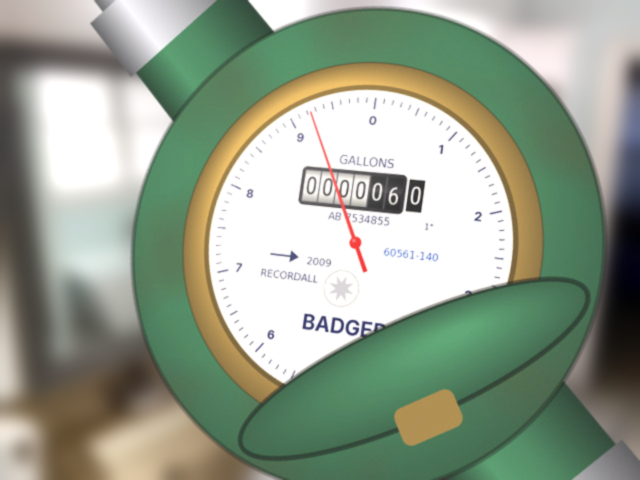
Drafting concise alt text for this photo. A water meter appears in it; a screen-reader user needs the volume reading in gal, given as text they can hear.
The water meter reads 59.2 gal
